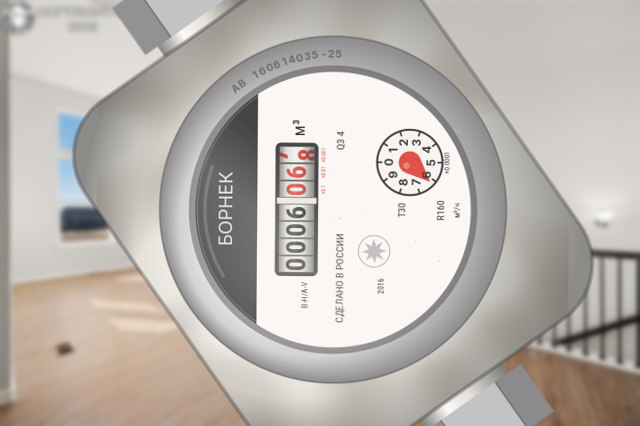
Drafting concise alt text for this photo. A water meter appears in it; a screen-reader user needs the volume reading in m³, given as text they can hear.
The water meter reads 6.0676 m³
